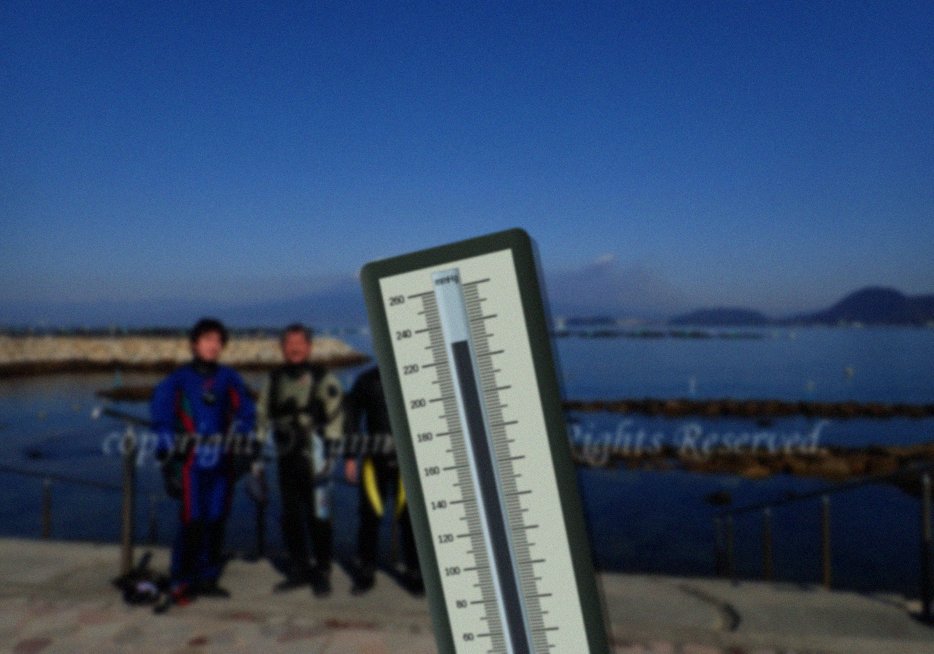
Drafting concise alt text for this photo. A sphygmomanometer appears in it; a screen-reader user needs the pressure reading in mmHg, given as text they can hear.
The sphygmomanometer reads 230 mmHg
